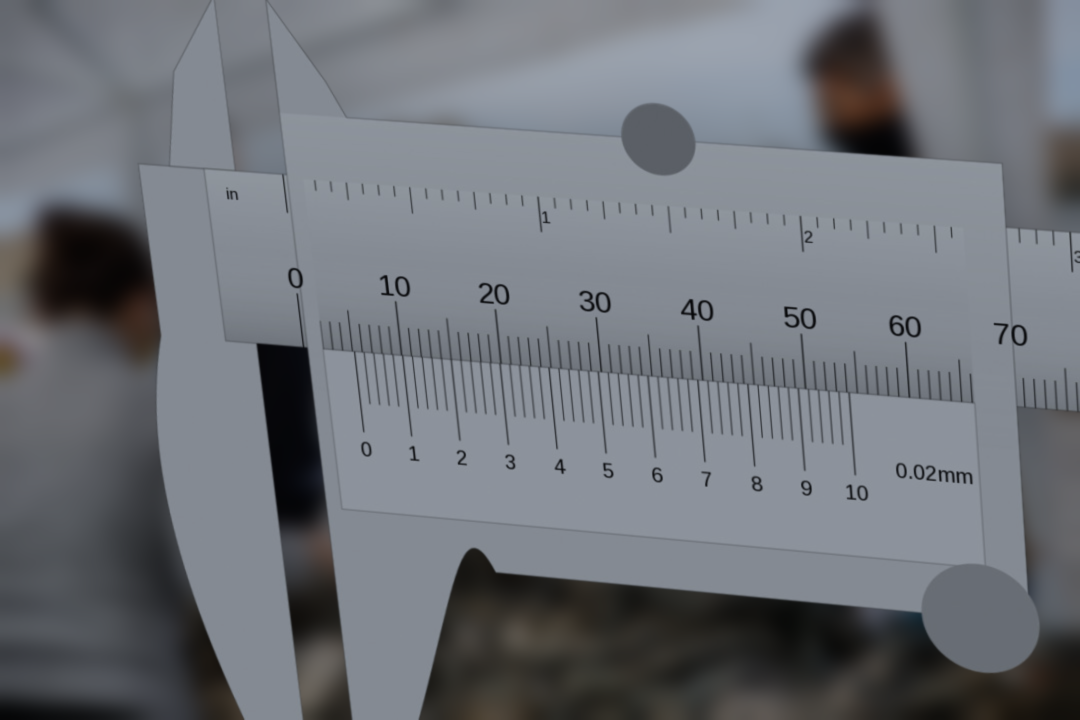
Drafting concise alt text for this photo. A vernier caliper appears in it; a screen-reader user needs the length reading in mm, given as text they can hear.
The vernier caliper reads 5.2 mm
